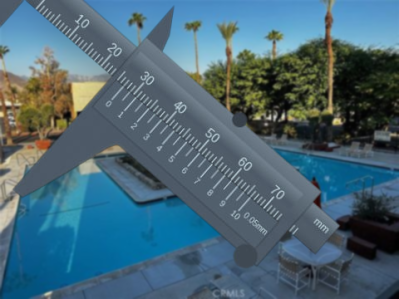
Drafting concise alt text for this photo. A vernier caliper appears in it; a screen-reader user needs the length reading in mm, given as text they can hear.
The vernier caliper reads 27.0 mm
